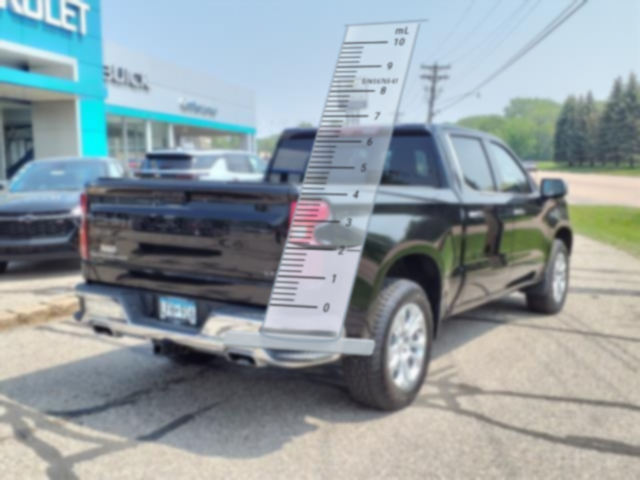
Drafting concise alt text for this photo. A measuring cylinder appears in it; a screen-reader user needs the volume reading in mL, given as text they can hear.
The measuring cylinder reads 2 mL
